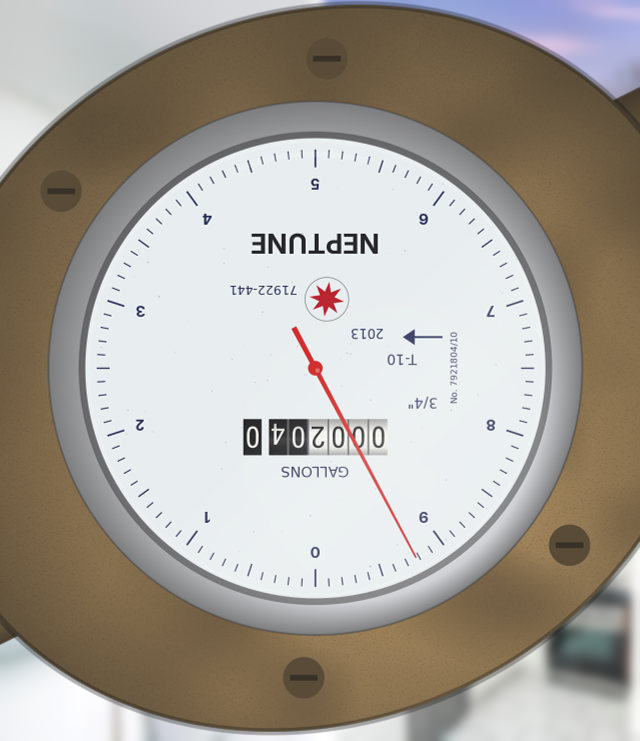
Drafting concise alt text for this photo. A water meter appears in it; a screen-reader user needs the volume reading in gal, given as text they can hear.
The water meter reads 2039.2 gal
